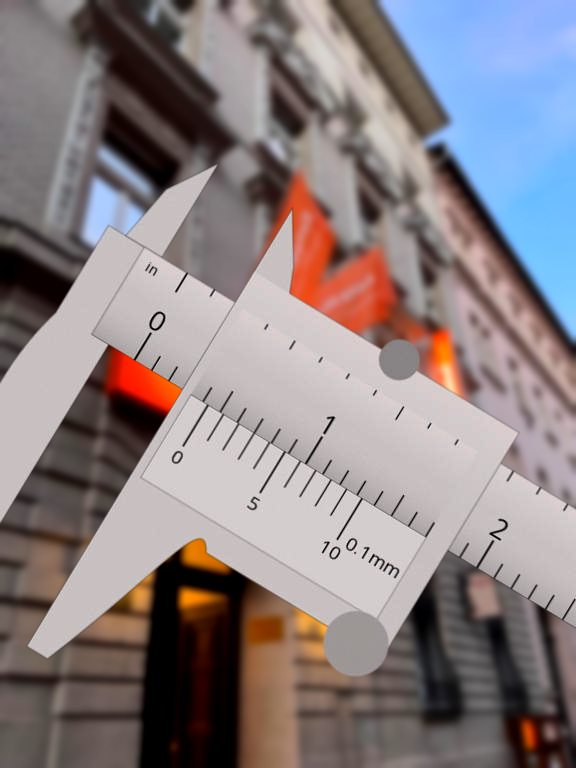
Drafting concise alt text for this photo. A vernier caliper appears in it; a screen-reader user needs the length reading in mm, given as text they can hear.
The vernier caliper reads 4.3 mm
